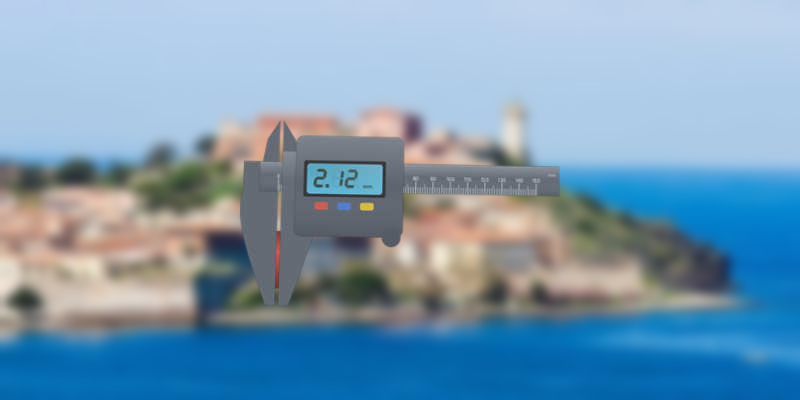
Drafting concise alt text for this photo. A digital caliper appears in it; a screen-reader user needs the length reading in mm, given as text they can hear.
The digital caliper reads 2.12 mm
